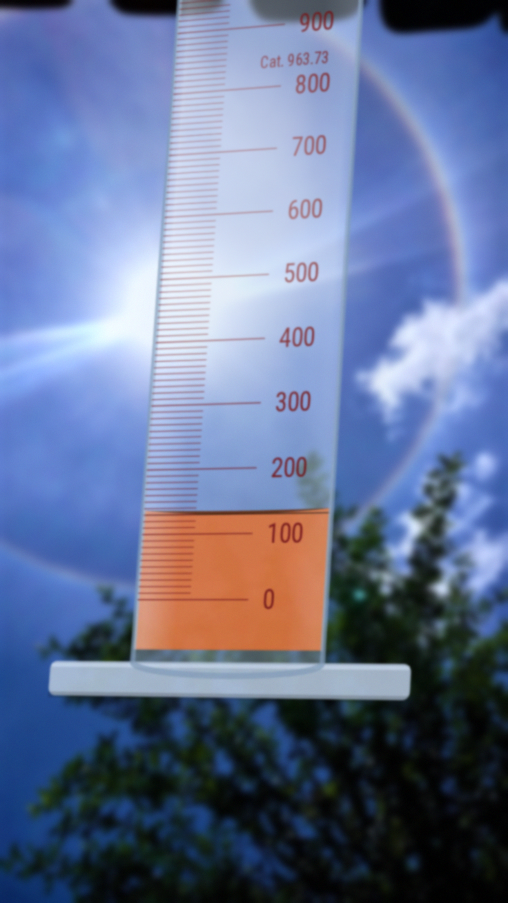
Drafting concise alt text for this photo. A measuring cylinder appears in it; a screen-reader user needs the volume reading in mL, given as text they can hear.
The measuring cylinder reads 130 mL
